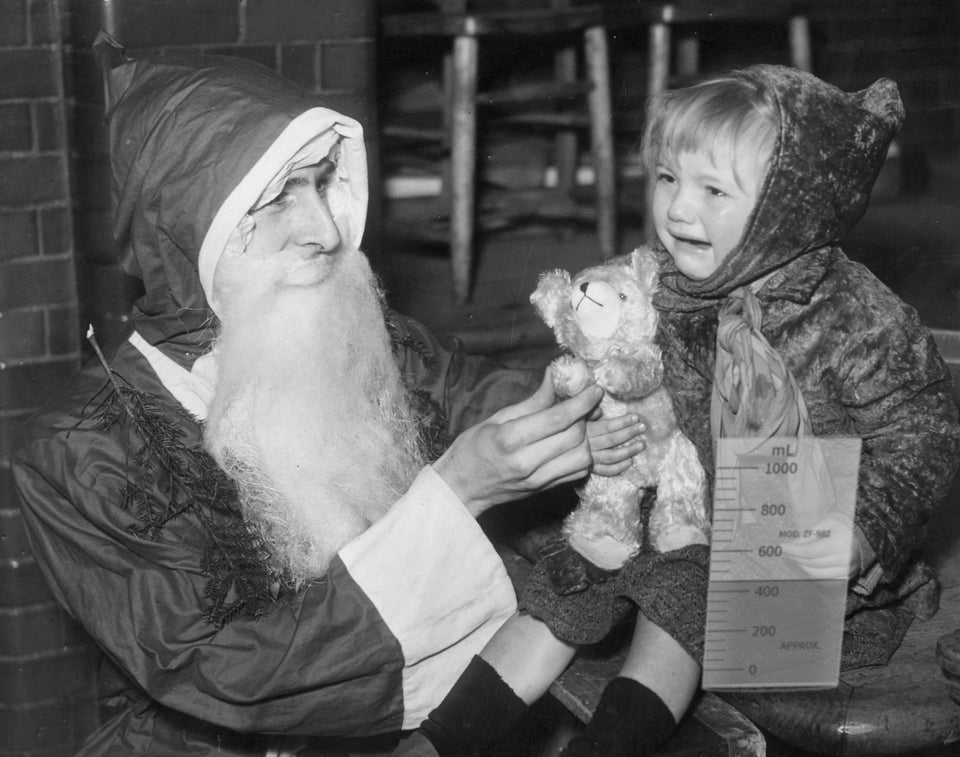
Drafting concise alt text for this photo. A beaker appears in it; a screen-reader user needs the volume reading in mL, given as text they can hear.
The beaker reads 450 mL
